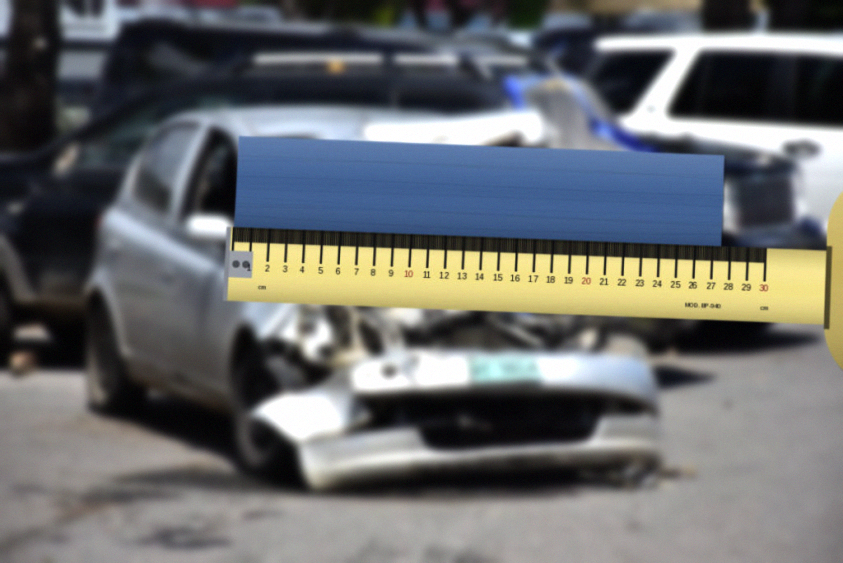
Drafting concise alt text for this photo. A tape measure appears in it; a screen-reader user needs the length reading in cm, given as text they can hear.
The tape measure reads 27.5 cm
